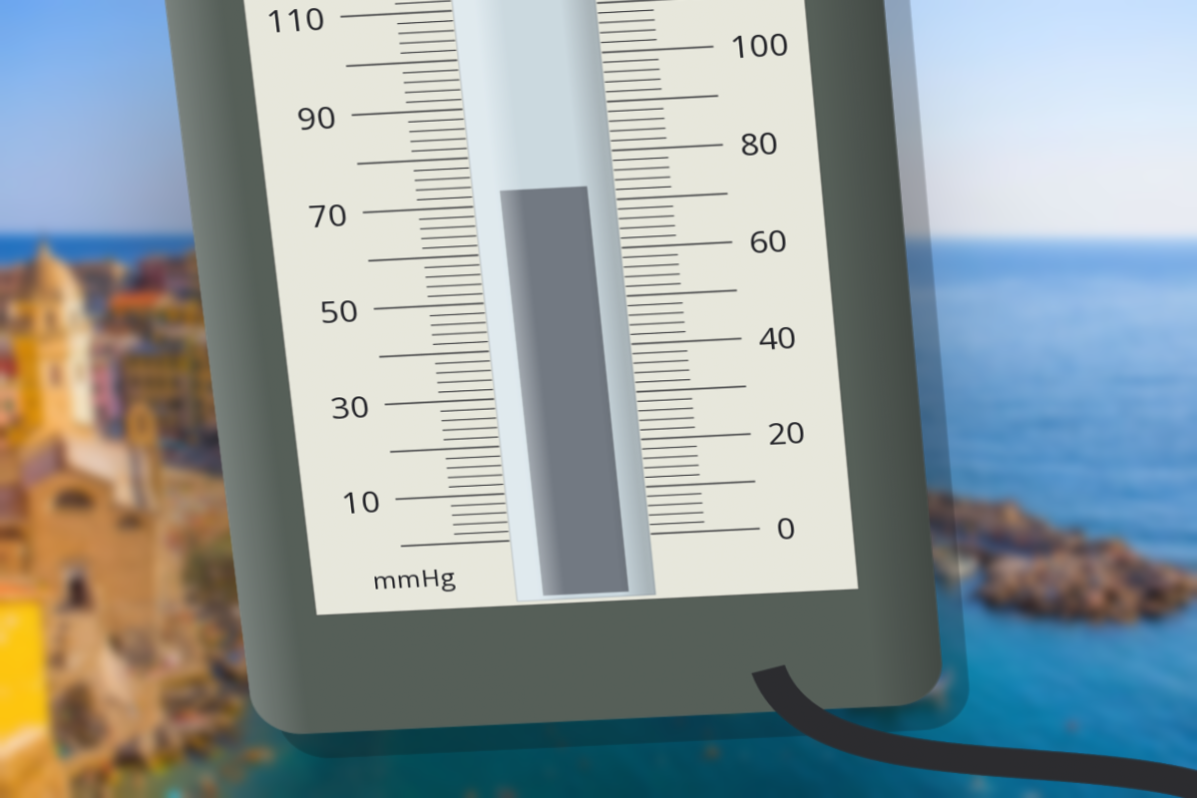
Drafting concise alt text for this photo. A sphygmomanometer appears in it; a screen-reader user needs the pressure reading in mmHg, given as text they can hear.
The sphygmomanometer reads 73 mmHg
